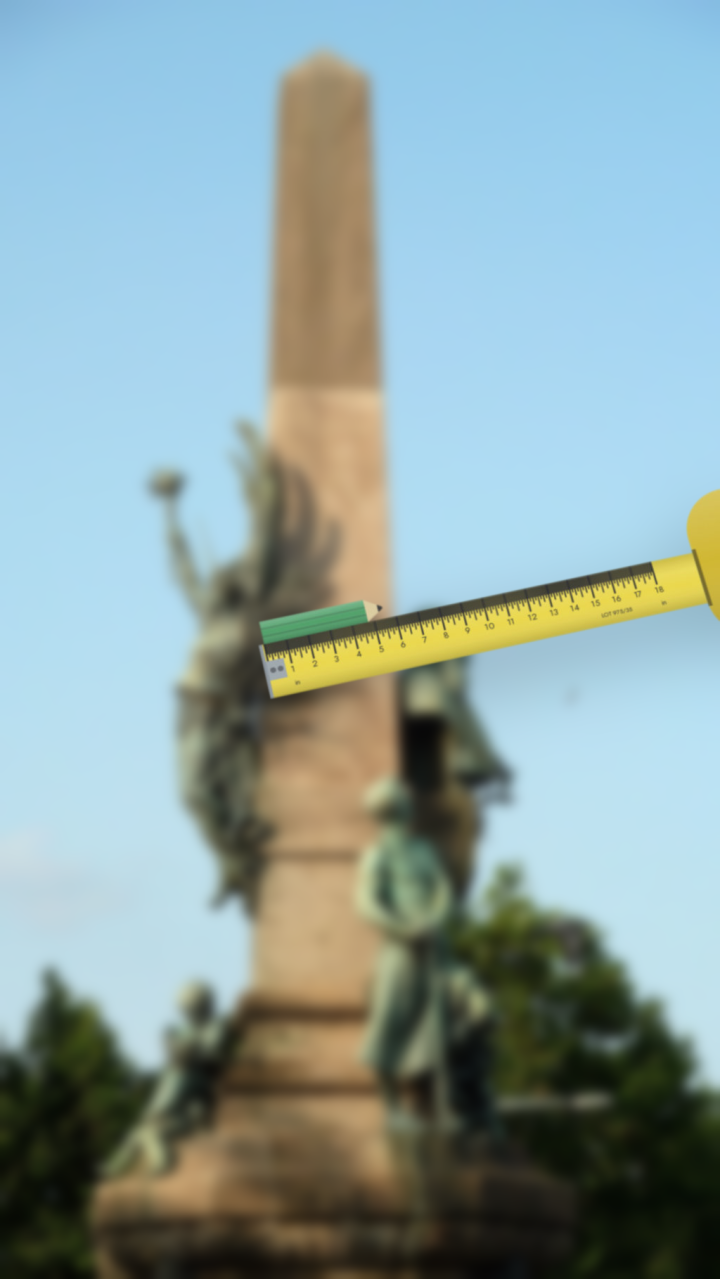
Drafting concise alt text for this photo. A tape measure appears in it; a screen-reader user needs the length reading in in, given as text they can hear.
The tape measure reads 5.5 in
